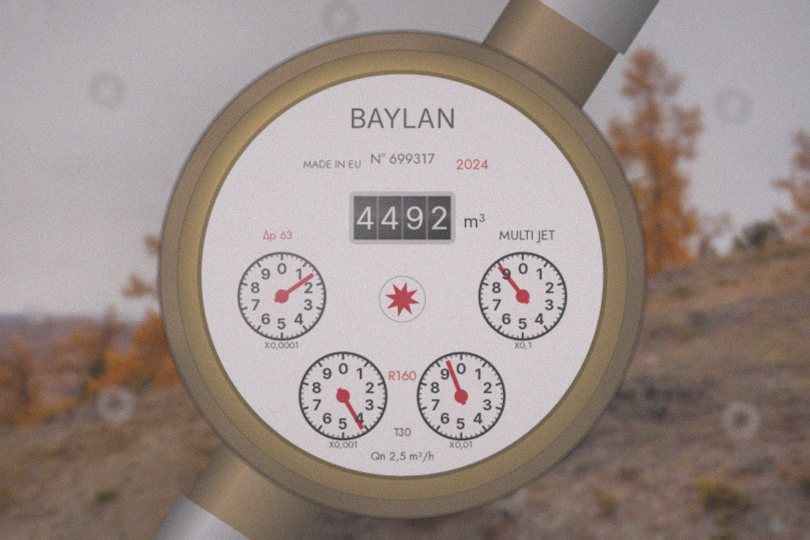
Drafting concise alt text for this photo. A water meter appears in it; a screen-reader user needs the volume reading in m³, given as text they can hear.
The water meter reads 4492.8941 m³
